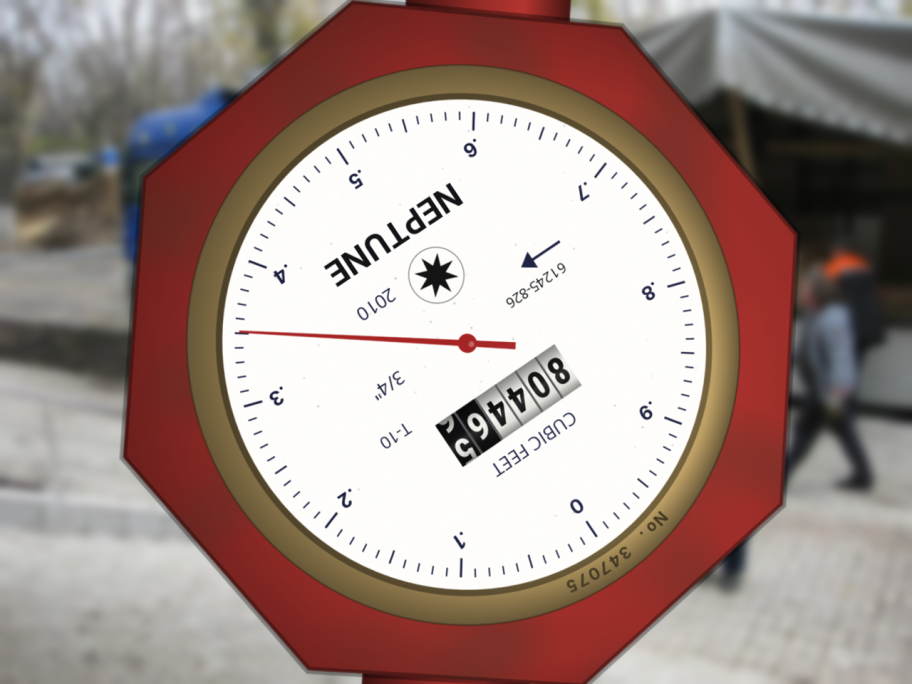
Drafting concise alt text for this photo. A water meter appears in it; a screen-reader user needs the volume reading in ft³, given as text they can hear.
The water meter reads 804465.35 ft³
